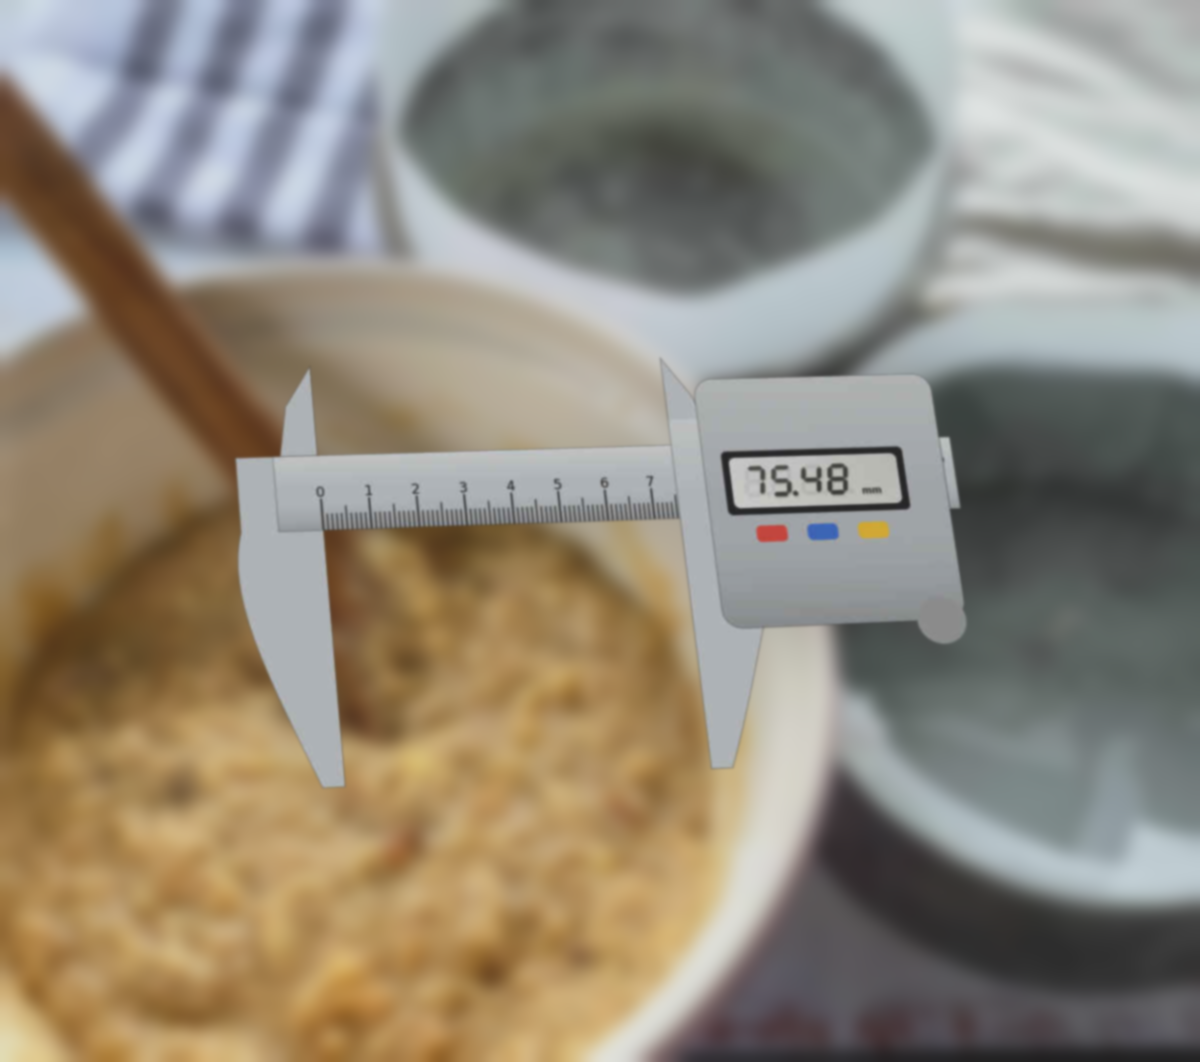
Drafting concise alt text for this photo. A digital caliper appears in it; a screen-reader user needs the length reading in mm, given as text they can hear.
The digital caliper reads 75.48 mm
